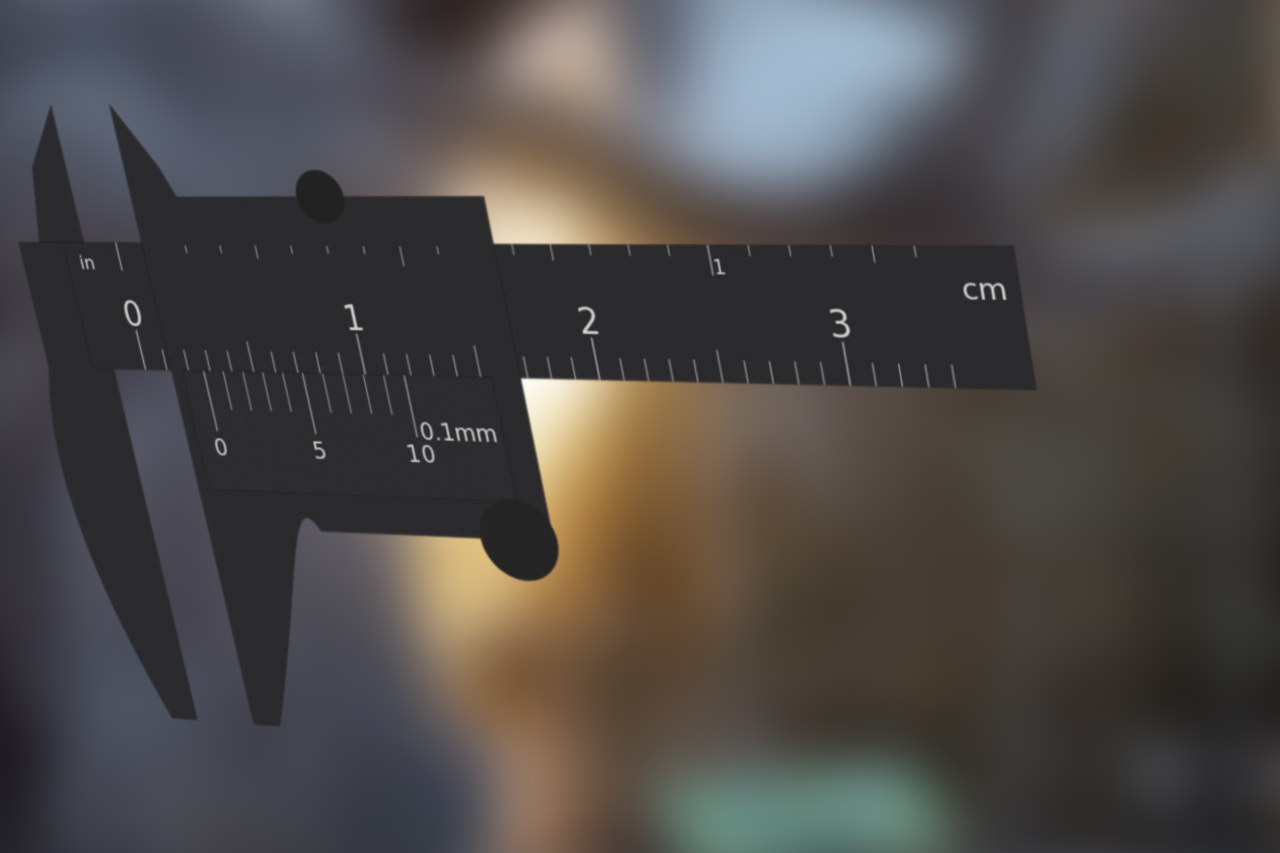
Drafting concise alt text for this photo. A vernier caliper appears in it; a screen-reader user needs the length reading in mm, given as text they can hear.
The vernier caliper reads 2.7 mm
